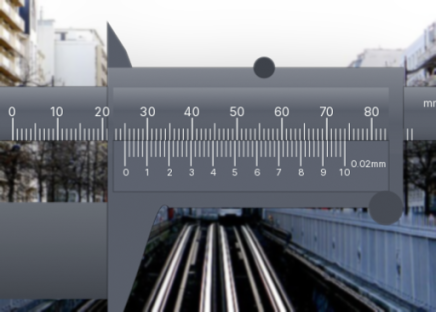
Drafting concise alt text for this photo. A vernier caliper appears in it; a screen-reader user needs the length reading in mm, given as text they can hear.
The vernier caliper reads 25.0 mm
